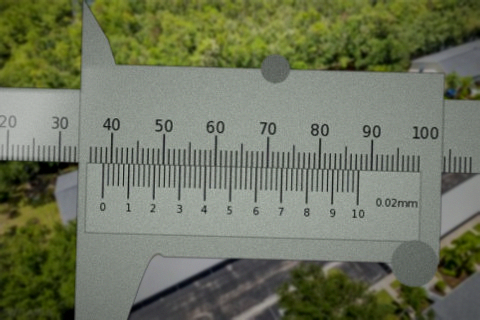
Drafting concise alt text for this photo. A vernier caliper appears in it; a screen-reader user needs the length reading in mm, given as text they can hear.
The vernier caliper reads 38.5 mm
